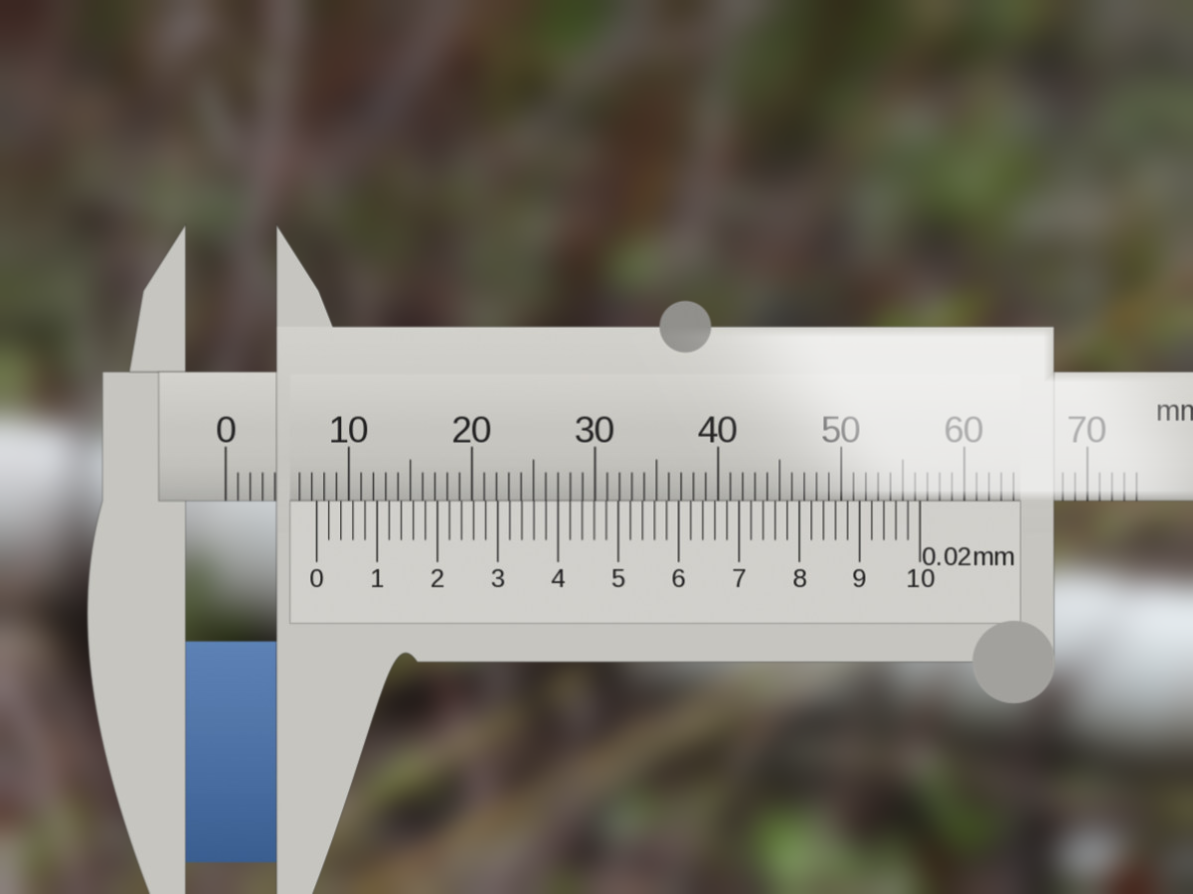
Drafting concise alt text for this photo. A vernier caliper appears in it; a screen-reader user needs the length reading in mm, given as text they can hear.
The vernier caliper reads 7.4 mm
